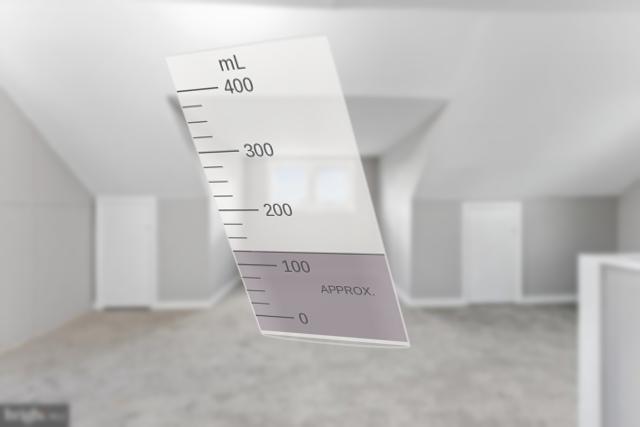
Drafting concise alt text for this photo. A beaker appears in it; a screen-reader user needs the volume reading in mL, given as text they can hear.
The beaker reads 125 mL
